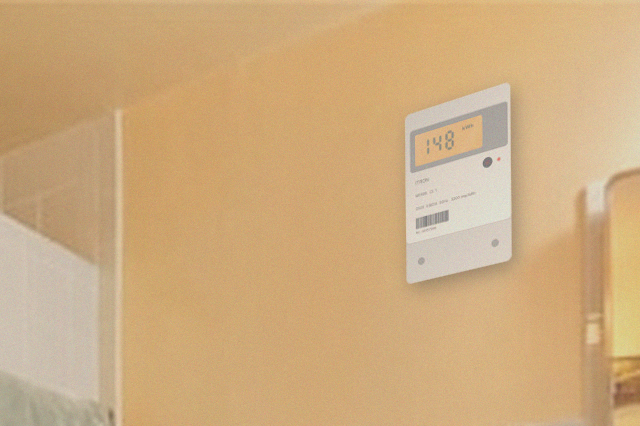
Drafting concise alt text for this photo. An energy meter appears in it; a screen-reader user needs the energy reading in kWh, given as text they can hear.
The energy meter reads 148 kWh
